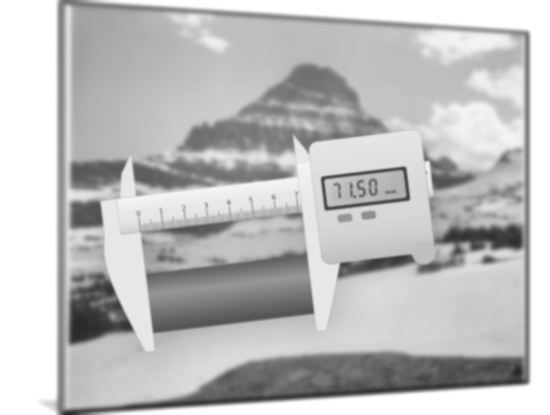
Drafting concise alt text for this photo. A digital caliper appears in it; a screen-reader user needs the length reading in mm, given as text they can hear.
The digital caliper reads 71.50 mm
